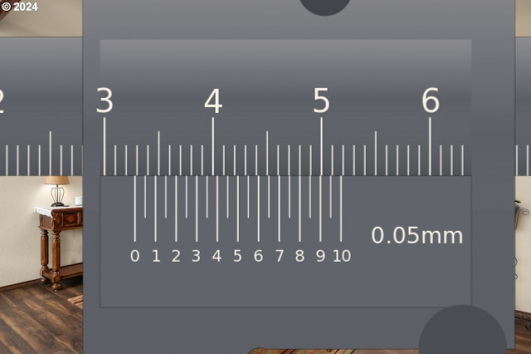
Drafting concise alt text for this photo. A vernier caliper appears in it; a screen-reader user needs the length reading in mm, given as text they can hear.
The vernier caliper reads 32.8 mm
